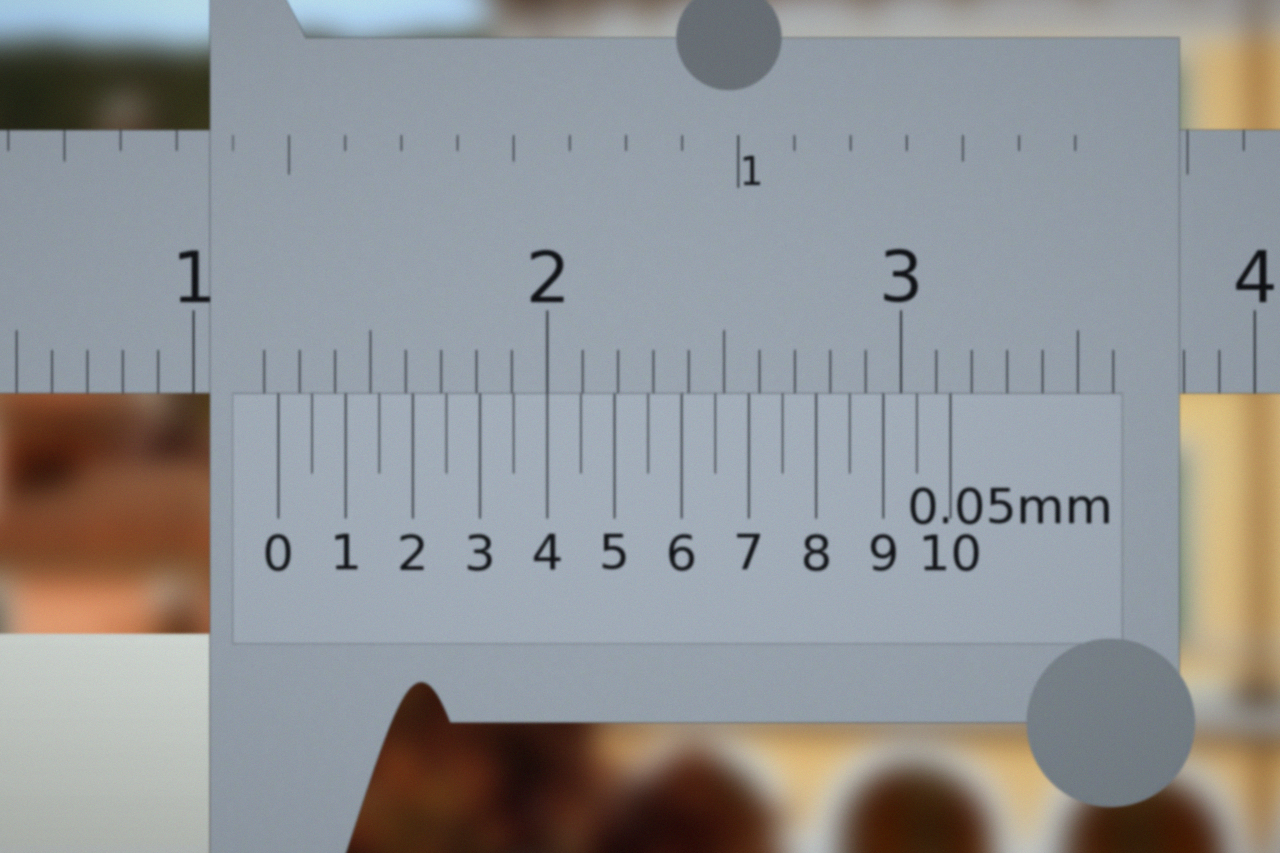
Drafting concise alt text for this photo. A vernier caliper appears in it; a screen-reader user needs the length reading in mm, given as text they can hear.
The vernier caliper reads 12.40 mm
